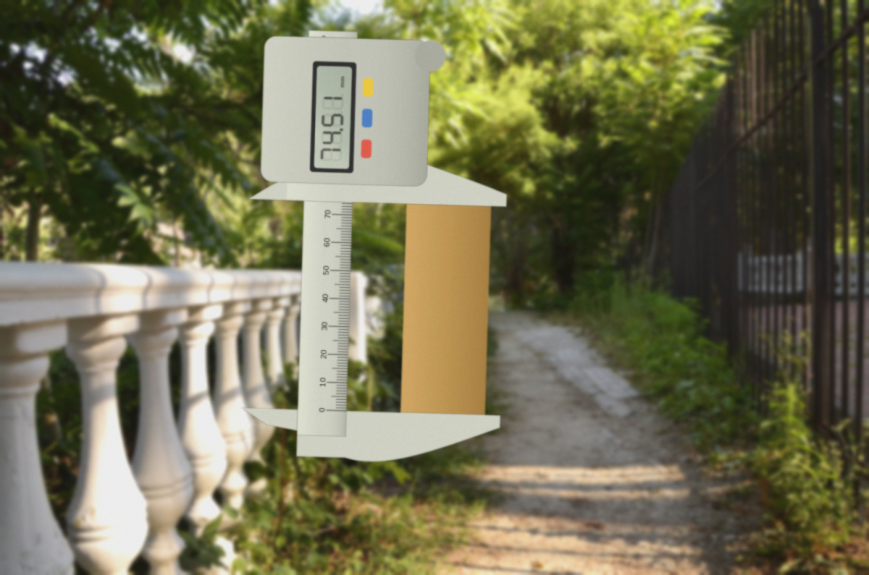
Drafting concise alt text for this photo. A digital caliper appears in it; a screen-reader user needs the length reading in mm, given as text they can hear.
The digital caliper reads 74.51 mm
